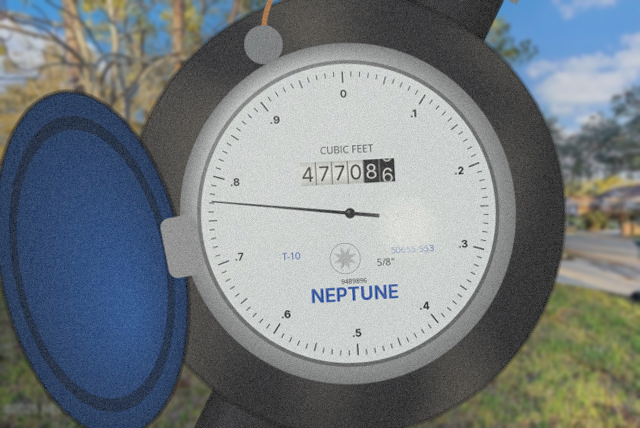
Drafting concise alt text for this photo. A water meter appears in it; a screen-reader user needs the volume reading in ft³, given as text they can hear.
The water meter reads 477085.77 ft³
